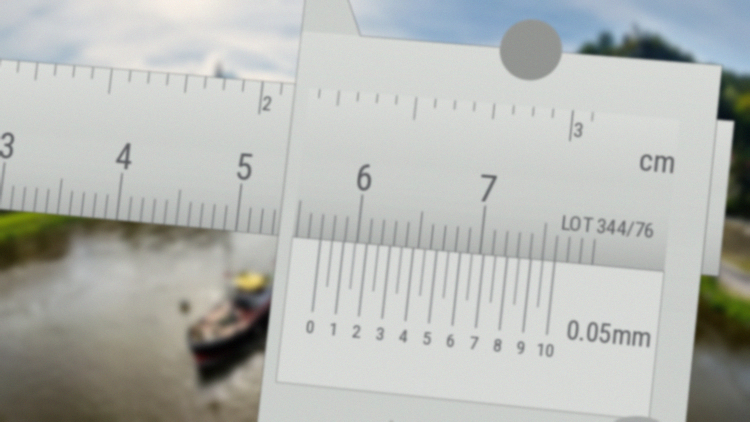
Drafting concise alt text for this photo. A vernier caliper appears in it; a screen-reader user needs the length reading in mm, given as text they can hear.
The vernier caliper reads 57.0 mm
